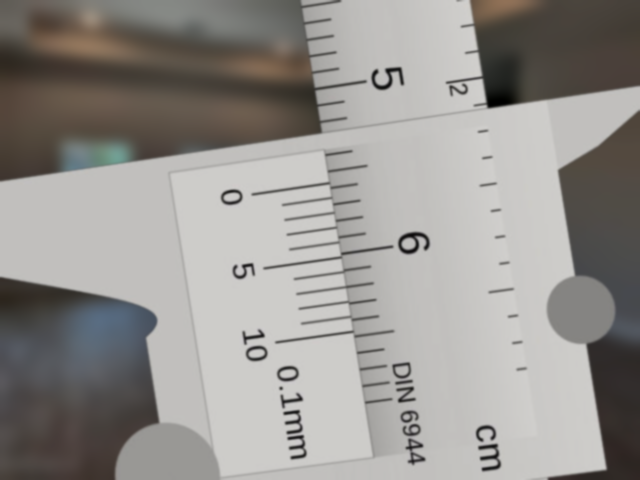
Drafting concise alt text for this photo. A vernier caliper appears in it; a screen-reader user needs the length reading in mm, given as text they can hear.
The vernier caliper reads 55.7 mm
